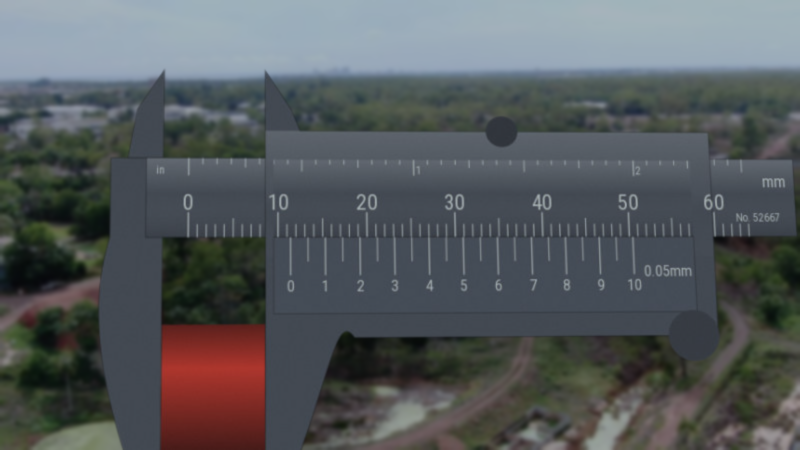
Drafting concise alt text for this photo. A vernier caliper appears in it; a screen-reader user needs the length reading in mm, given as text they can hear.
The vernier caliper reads 11.4 mm
